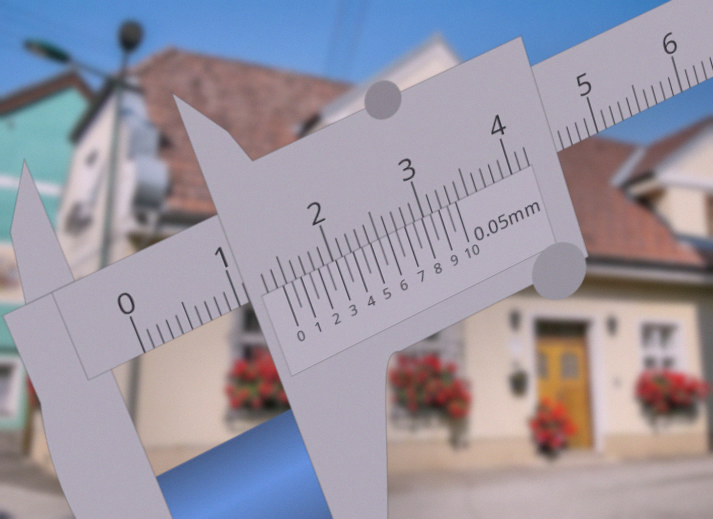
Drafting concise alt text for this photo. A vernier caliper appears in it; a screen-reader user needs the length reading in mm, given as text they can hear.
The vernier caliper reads 14.6 mm
